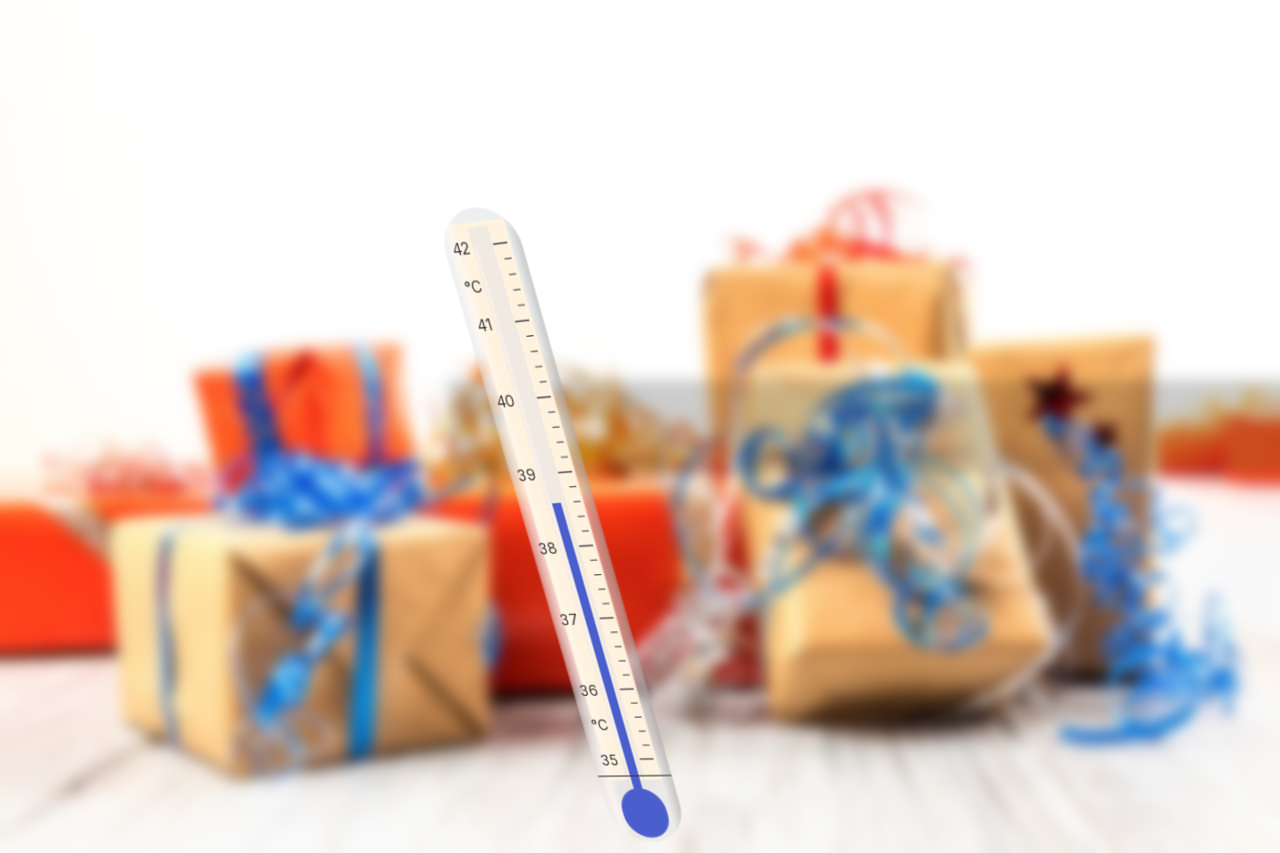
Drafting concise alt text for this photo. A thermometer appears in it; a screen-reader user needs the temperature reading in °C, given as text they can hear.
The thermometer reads 38.6 °C
